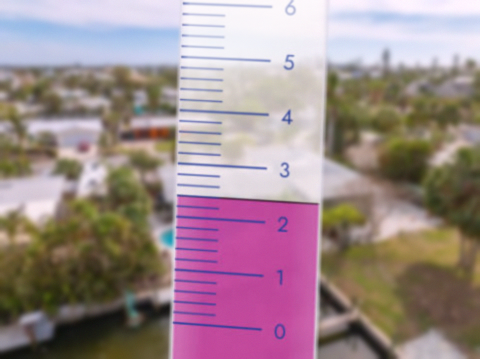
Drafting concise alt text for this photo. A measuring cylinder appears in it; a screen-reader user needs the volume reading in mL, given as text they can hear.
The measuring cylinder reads 2.4 mL
